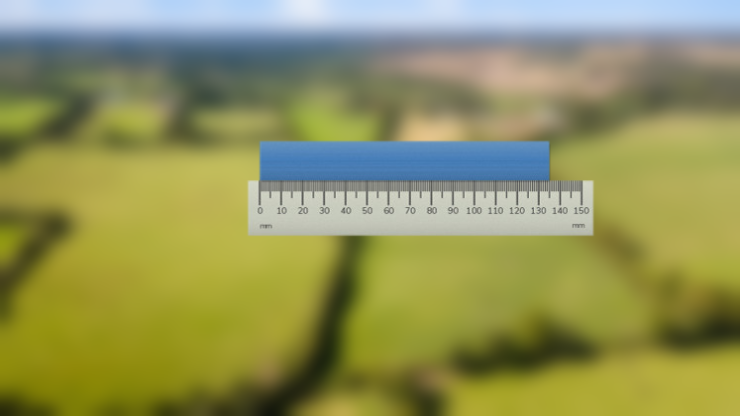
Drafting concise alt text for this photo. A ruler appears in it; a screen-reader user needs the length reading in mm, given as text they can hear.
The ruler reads 135 mm
